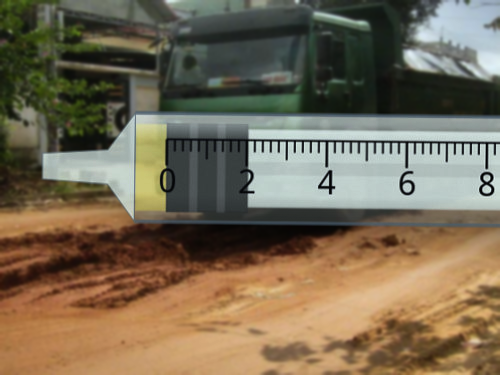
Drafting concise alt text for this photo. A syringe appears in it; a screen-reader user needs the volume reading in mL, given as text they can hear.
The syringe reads 0 mL
